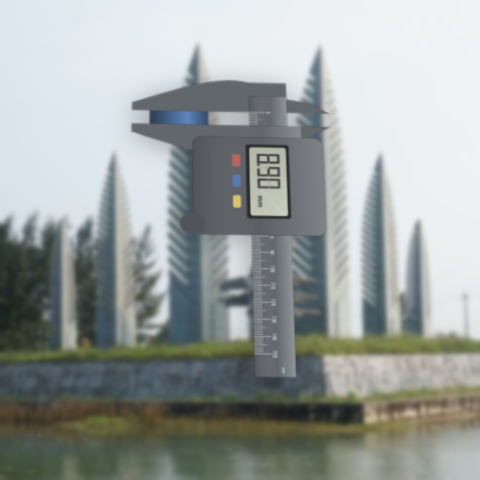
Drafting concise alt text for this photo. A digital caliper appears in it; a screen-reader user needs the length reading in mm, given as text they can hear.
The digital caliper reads 8.90 mm
